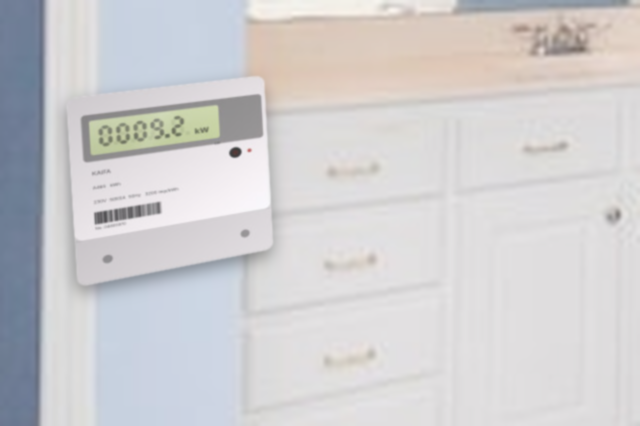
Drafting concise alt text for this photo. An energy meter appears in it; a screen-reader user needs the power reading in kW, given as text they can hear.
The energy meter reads 9.2 kW
